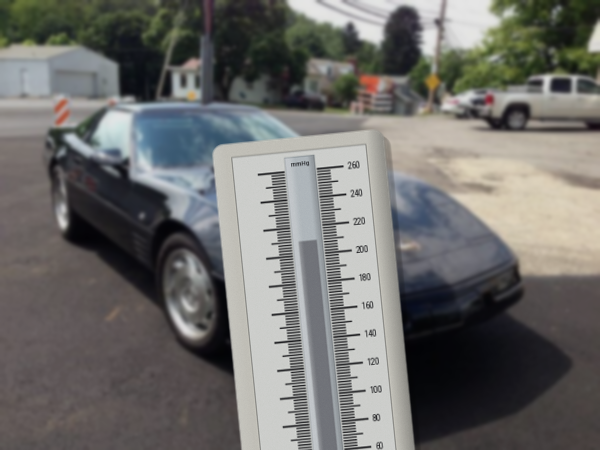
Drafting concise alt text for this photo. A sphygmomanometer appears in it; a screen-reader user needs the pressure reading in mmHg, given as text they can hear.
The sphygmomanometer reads 210 mmHg
